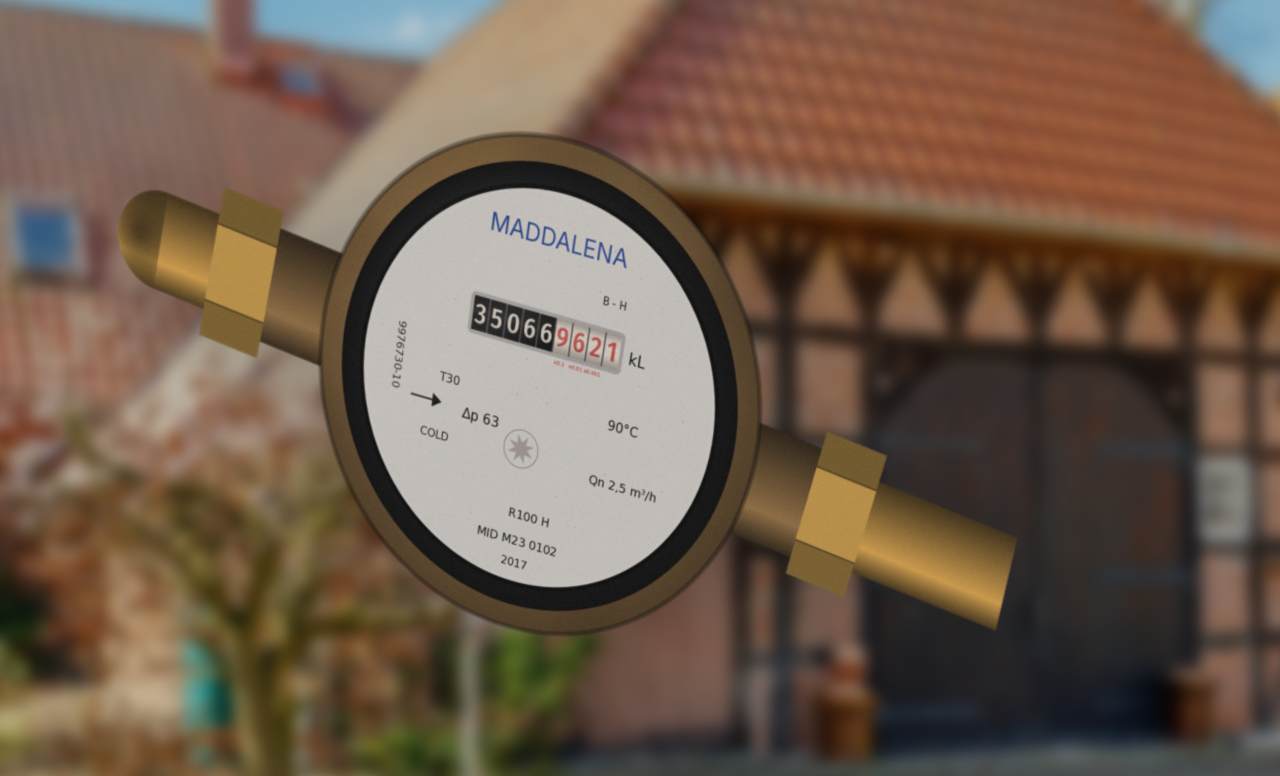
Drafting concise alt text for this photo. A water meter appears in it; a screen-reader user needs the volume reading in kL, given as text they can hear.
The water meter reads 35066.9621 kL
